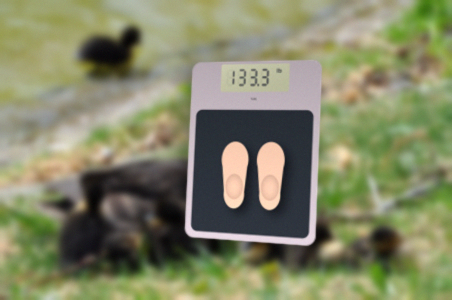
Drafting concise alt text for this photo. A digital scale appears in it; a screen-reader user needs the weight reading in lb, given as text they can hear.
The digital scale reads 133.3 lb
